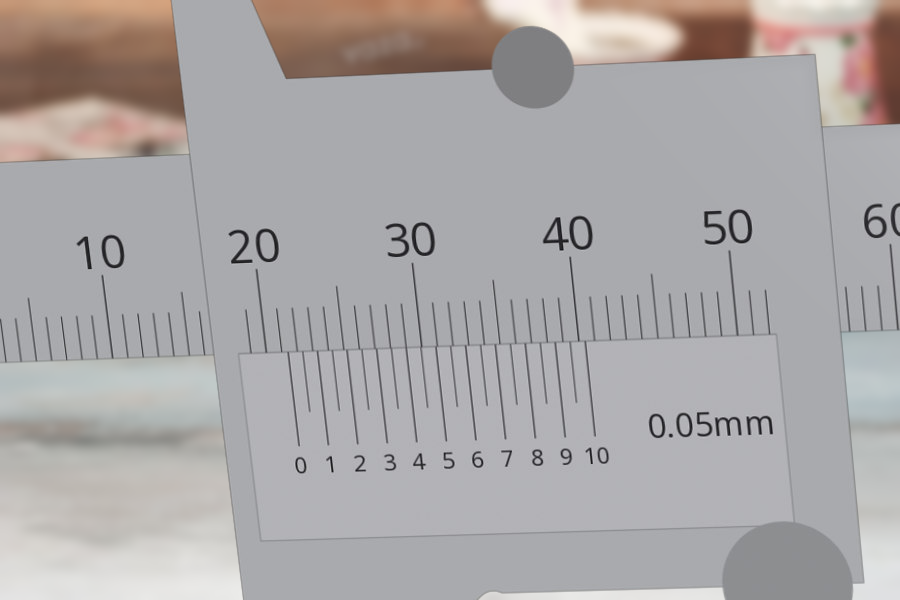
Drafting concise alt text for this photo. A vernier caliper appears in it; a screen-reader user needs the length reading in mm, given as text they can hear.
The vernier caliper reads 21.4 mm
